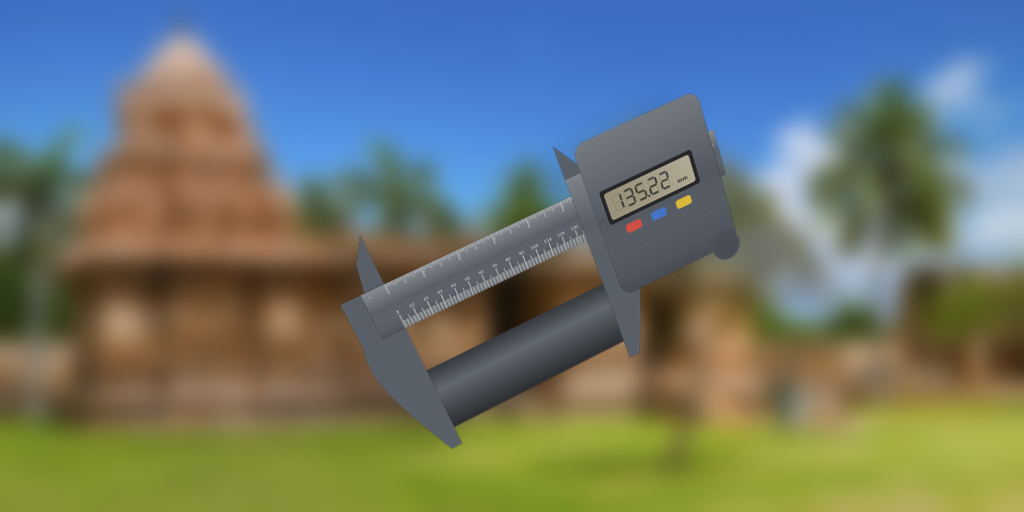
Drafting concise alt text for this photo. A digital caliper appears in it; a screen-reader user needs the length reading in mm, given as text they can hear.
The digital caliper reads 135.22 mm
